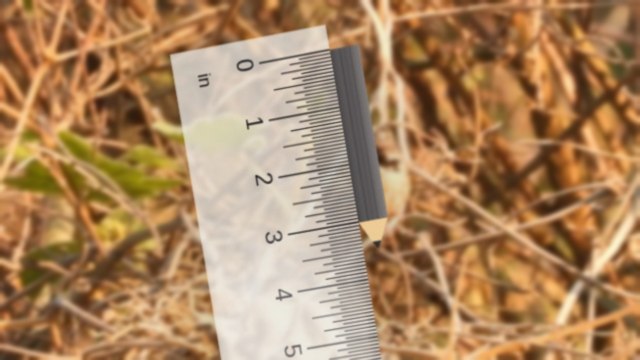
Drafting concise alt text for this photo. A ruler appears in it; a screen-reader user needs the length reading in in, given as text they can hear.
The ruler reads 3.5 in
